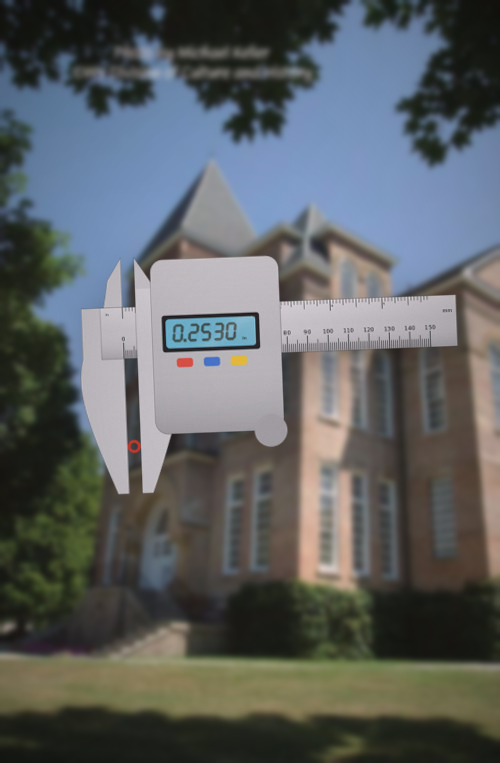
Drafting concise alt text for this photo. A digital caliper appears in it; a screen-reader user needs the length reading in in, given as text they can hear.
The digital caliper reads 0.2530 in
